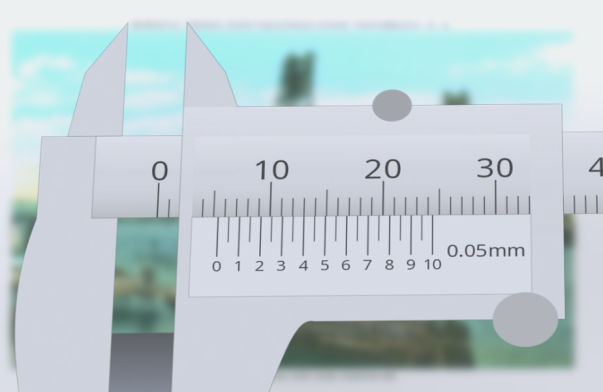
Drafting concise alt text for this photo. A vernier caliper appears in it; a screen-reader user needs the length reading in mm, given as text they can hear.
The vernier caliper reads 5.4 mm
